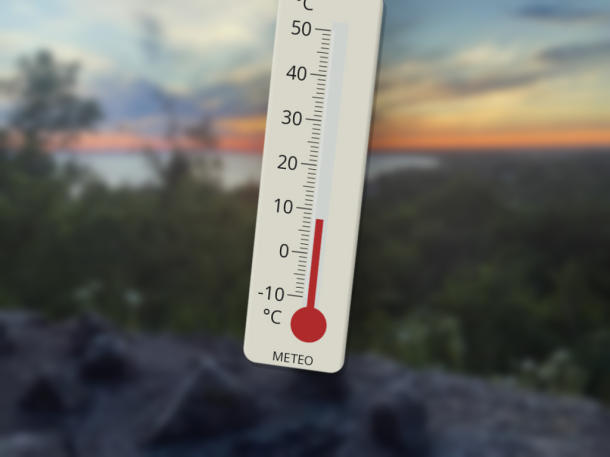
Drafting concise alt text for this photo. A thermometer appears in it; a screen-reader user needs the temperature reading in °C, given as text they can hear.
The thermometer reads 8 °C
